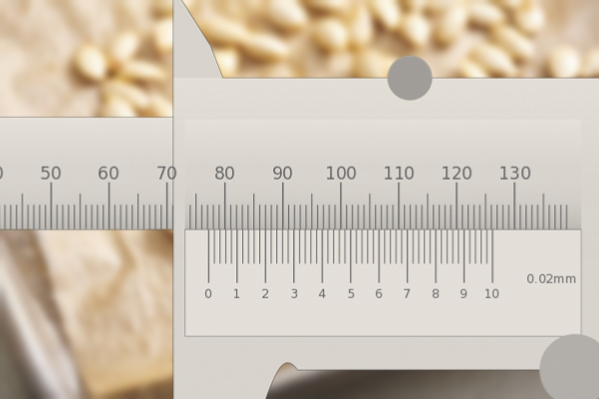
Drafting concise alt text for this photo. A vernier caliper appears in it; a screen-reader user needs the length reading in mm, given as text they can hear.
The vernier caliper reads 77.2 mm
